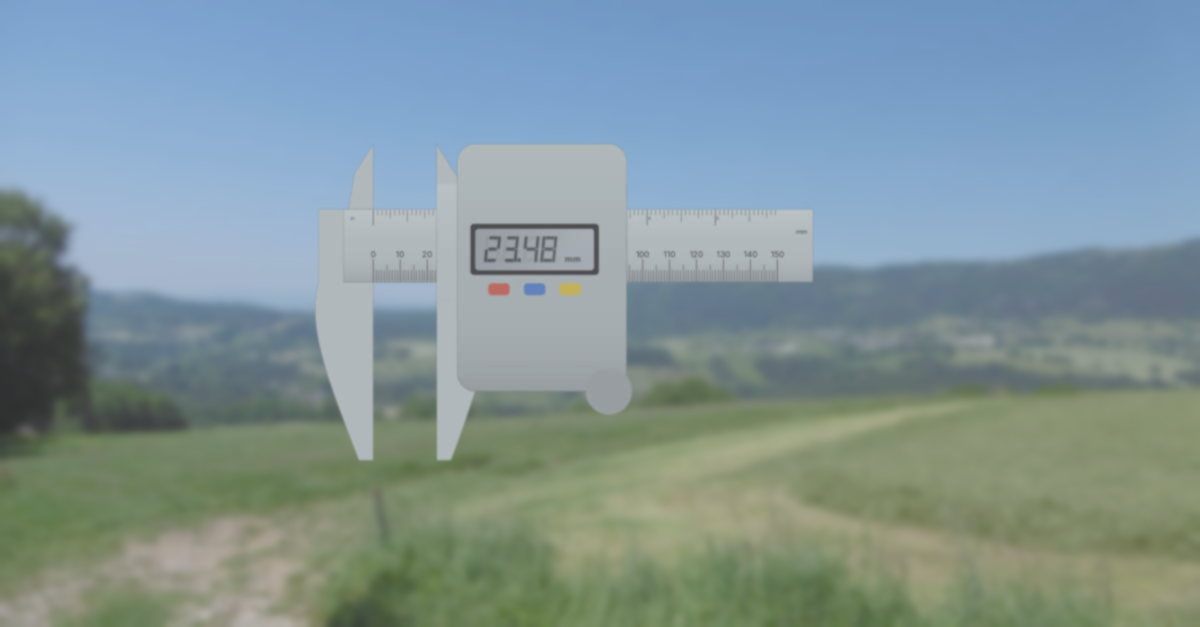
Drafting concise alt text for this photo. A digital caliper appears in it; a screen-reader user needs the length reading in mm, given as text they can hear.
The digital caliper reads 23.48 mm
